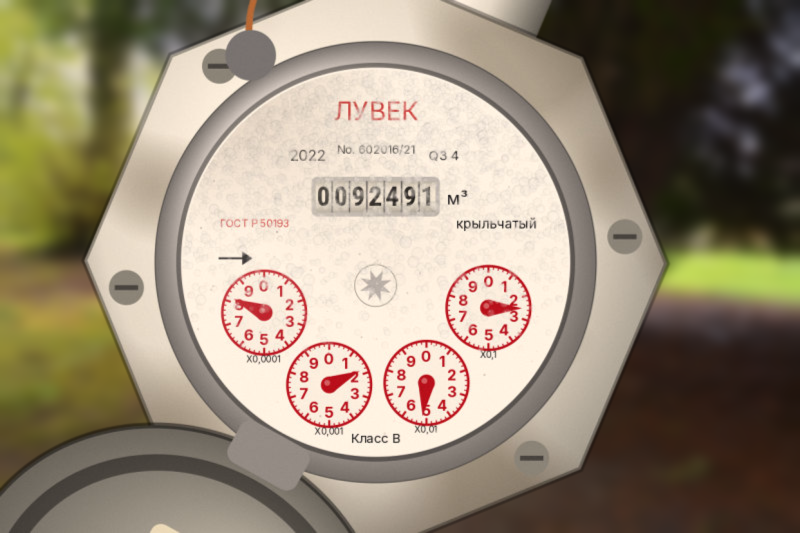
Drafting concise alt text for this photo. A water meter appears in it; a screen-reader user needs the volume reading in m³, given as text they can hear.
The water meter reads 92491.2518 m³
